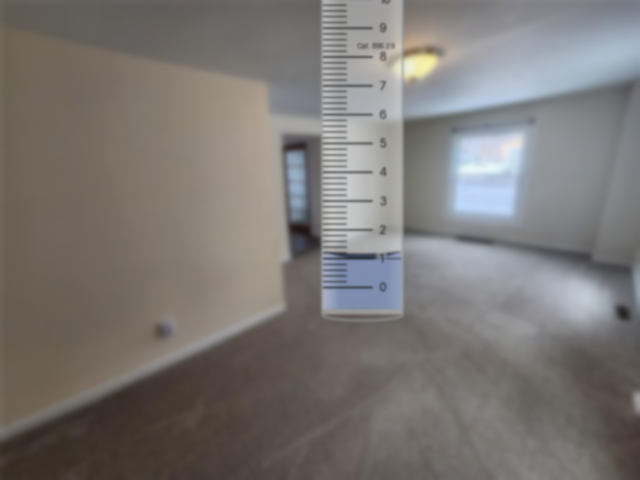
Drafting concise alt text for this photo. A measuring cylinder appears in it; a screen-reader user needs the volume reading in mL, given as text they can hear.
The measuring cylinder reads 1 mL
